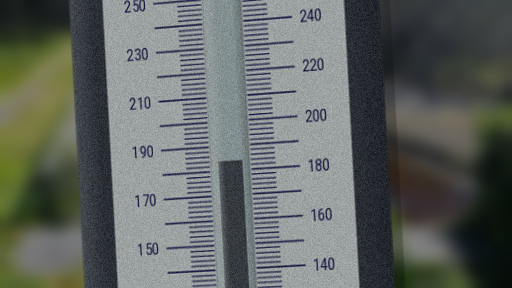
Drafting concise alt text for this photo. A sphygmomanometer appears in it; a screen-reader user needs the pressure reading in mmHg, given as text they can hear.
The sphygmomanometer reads 184 mmHg
